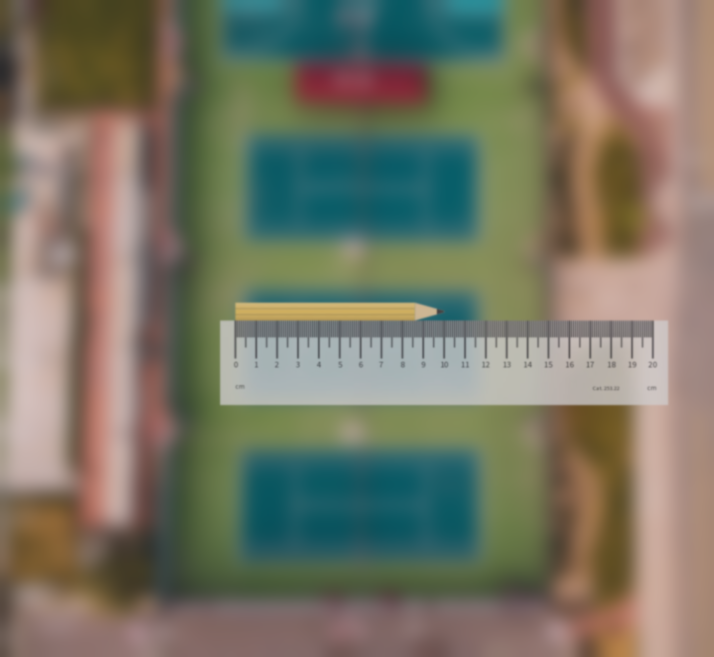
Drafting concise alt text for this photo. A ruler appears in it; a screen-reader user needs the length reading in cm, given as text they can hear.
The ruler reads 10 cm
